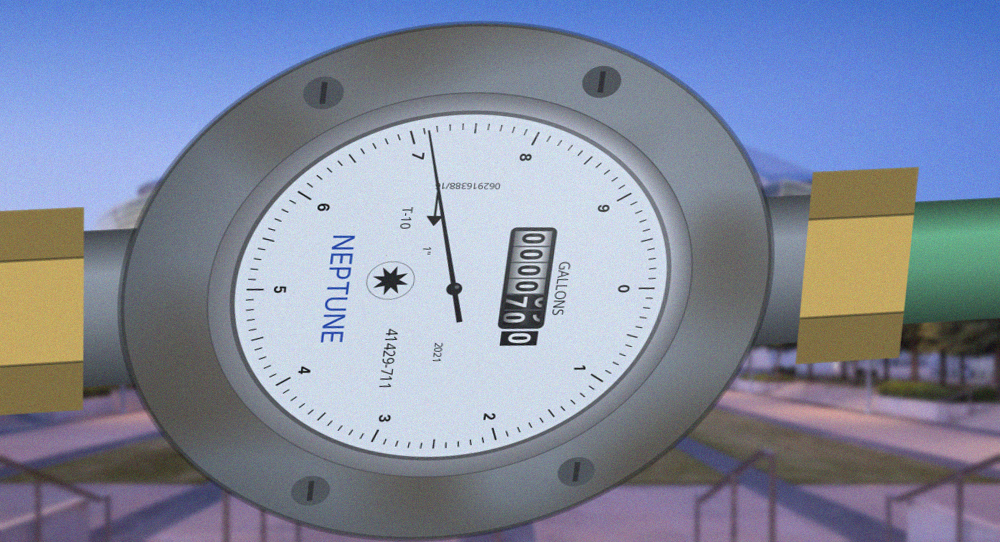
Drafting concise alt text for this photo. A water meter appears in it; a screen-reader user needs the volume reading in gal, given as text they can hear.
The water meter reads 697.1 gal
